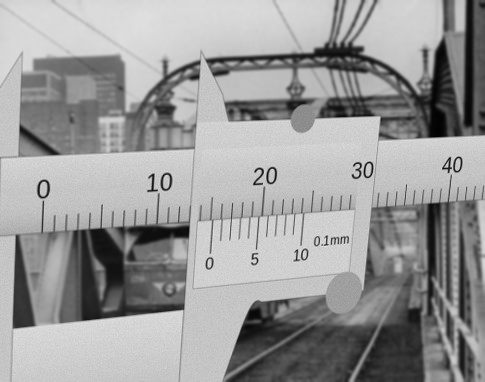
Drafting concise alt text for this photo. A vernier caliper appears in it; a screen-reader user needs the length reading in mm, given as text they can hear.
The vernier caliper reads 15.2 mm
